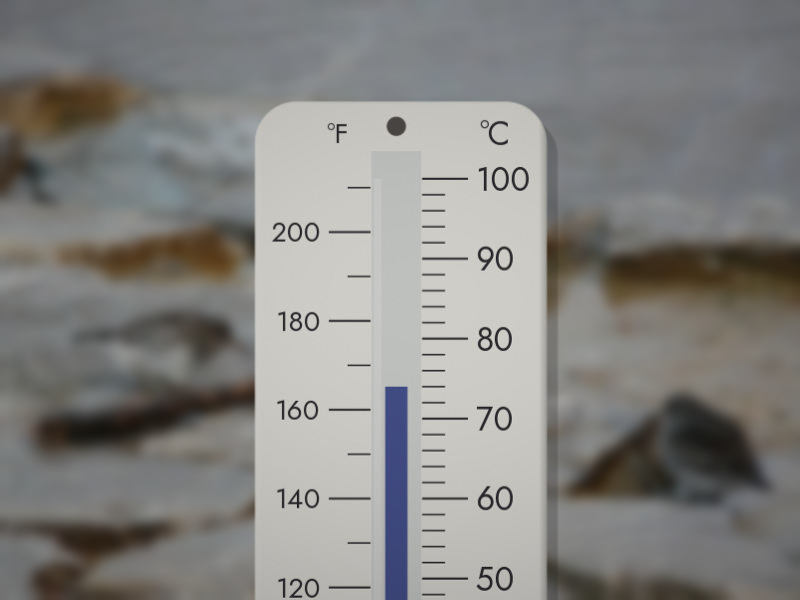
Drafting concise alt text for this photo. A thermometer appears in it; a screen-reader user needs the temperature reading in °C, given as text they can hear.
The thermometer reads 74 °C
